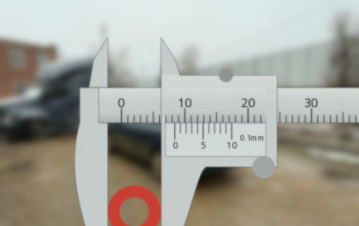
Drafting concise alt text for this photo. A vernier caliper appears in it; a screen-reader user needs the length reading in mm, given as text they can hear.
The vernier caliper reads 8.4 mm
